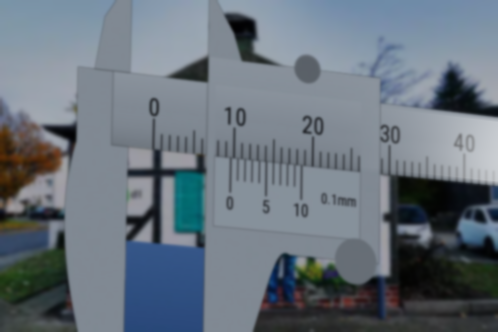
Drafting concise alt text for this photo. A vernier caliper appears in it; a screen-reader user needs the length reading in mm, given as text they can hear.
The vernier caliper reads 9.6 mm
